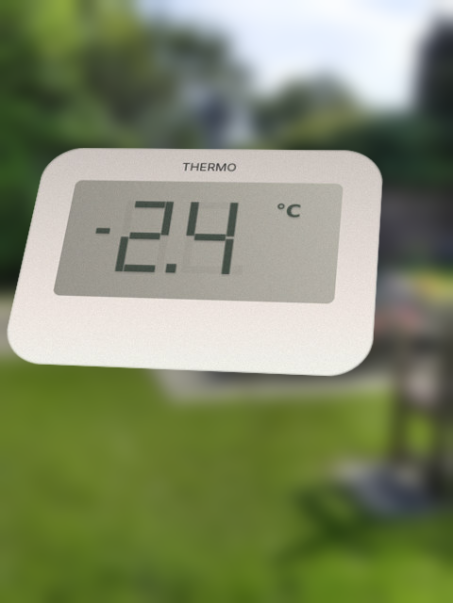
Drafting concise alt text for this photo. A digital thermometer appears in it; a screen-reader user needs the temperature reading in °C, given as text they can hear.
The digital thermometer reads -2.4 °C
